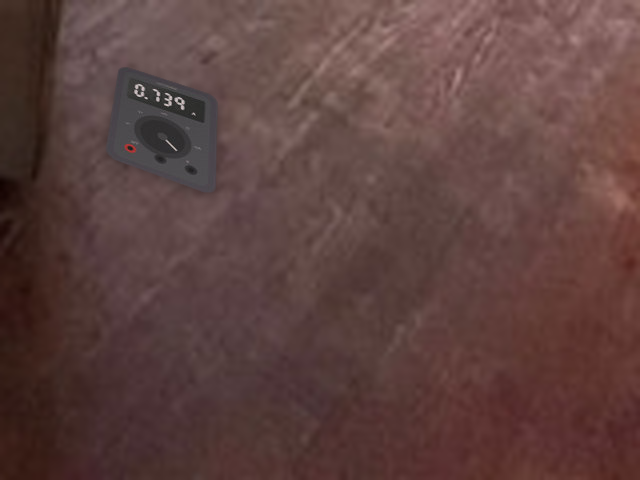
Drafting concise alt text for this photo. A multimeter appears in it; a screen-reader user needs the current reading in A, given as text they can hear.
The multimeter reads 0.739 A
